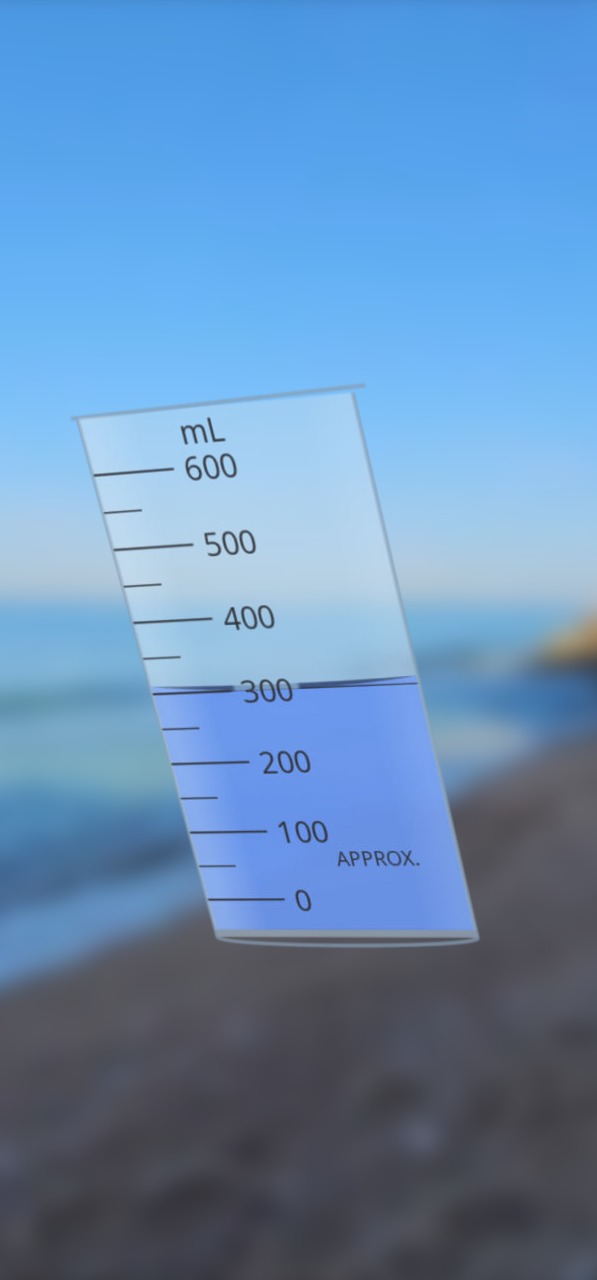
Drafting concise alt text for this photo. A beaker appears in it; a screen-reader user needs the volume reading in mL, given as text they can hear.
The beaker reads 300 mL
